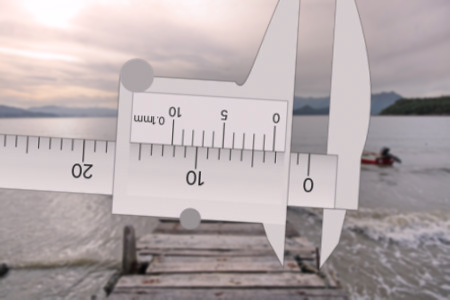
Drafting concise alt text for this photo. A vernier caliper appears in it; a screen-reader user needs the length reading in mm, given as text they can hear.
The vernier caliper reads 3.2 mm
